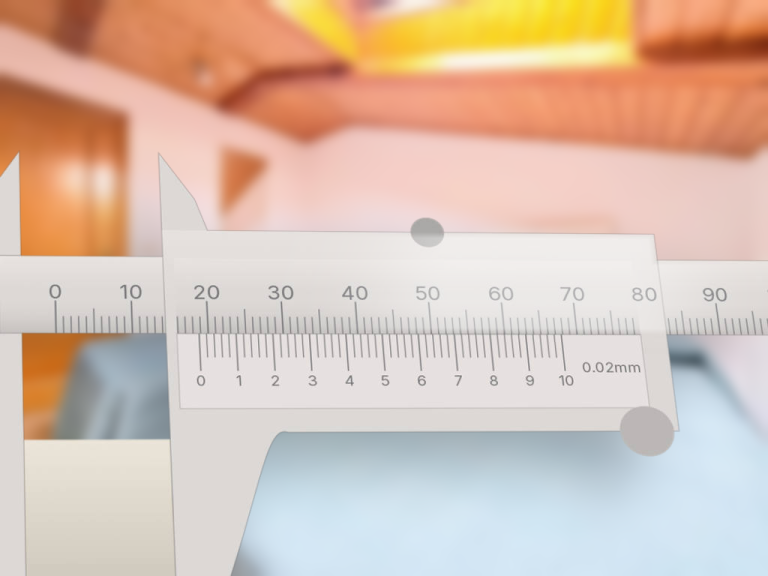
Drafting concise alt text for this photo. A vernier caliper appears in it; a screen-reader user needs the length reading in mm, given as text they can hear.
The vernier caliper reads 18.8 mm
